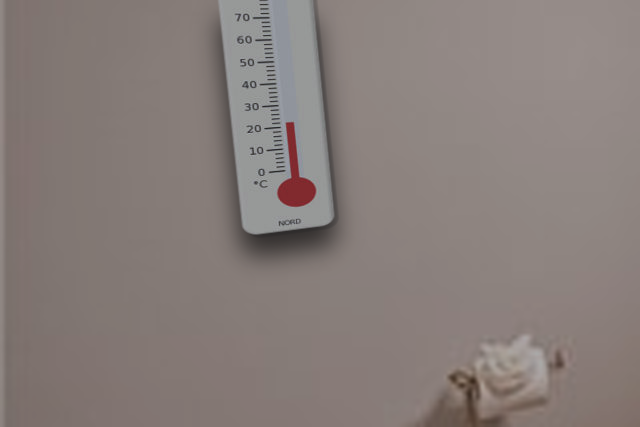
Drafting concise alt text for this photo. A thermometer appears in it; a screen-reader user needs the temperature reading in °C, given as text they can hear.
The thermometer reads 22 °C
